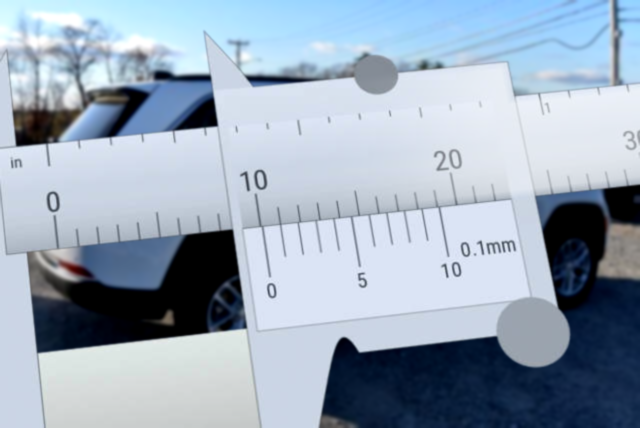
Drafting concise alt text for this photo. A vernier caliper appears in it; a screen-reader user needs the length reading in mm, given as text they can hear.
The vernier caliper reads 10.1 mm
